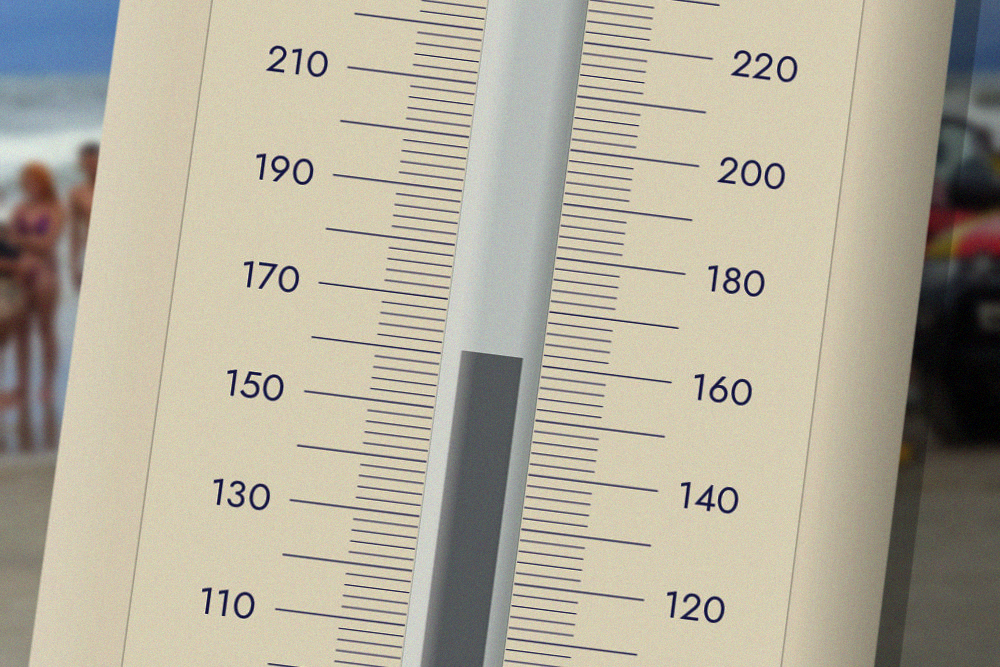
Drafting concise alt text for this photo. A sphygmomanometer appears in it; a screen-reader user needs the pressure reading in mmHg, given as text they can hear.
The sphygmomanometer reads 161 mmHg
